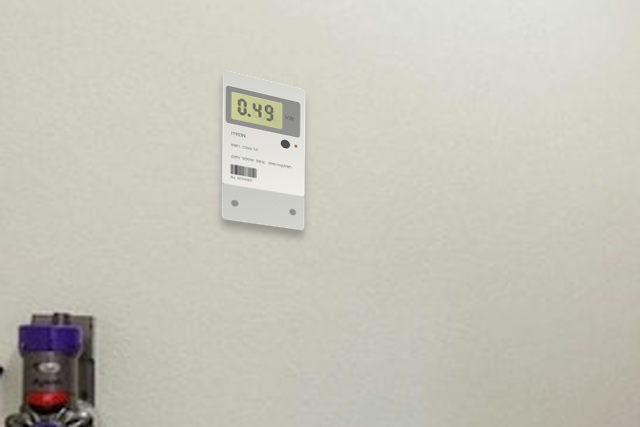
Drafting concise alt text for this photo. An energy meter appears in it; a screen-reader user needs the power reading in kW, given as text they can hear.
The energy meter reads 0.49 kW
